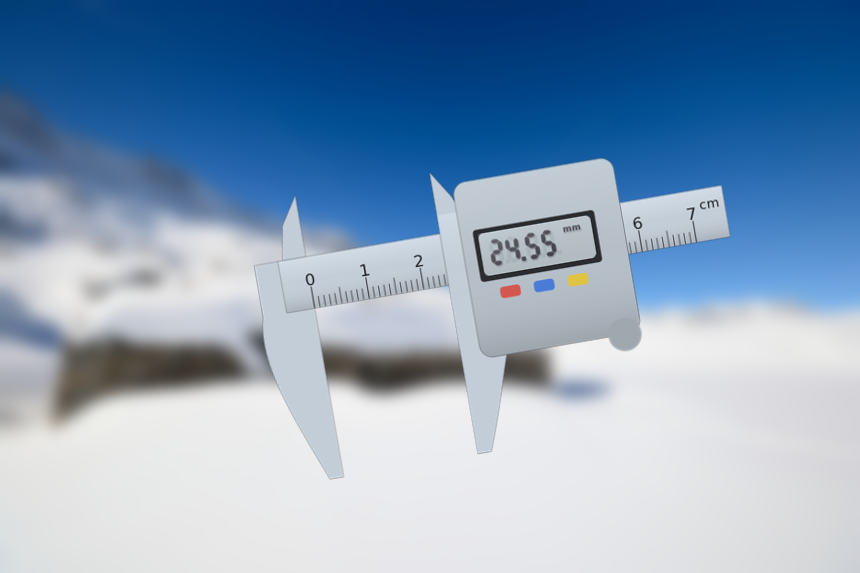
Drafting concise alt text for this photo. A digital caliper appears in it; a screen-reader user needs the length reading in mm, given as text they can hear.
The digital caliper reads 24.55 mm
